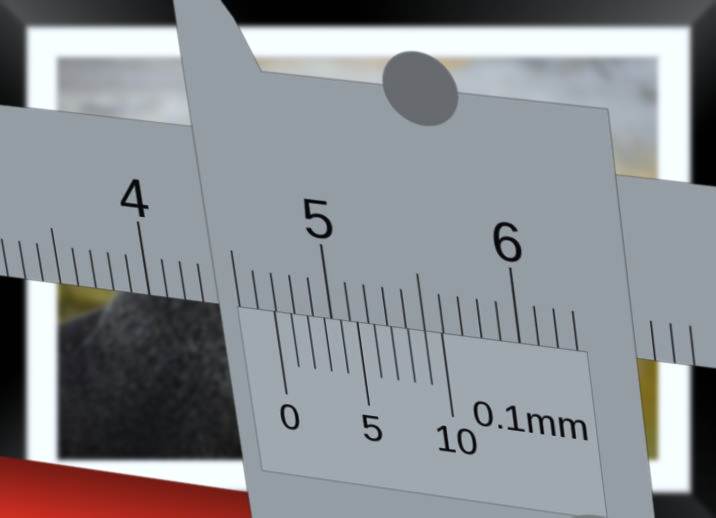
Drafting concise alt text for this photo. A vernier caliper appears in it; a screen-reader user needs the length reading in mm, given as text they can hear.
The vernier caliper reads 46.9 mm
